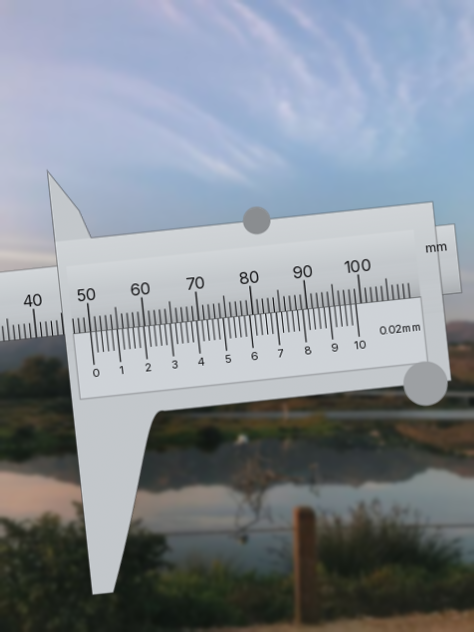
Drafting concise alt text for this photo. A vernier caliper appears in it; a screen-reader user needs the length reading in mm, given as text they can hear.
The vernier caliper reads 50.0 mm
